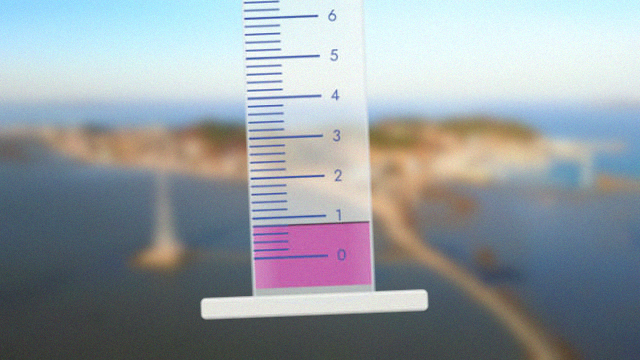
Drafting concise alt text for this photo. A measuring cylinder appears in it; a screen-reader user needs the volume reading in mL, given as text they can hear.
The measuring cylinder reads 0.8 mL
